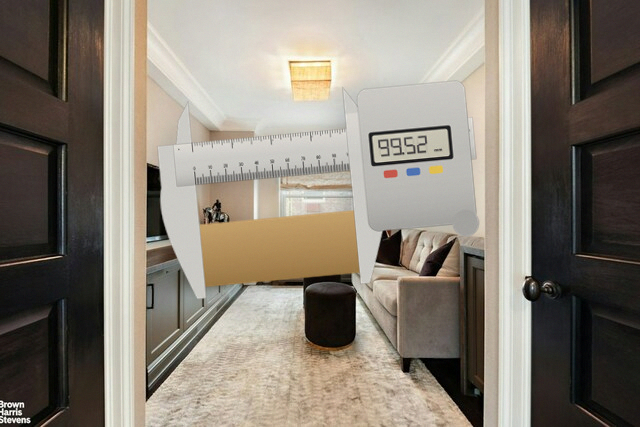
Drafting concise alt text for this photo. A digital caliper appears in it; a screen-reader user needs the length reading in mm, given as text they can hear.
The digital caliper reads 99.52 mm
